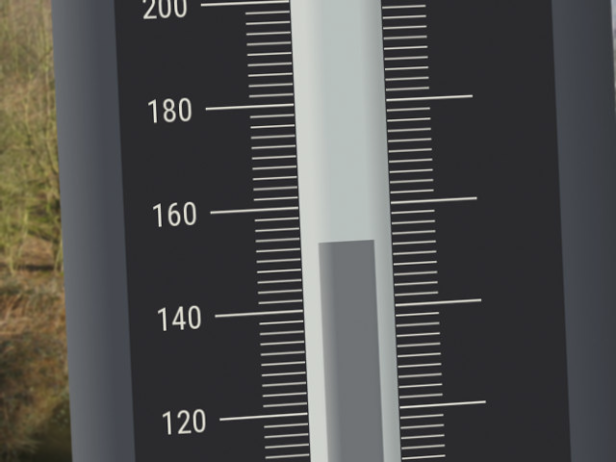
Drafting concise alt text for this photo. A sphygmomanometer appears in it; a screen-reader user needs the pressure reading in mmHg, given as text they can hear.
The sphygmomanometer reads 153 mmHg
